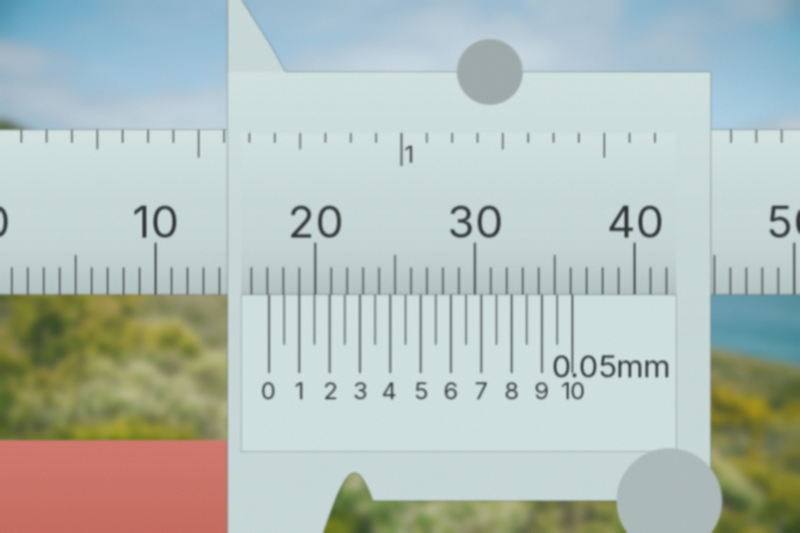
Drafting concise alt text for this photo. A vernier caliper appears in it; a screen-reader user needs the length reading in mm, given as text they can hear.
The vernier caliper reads 17.1 mm
